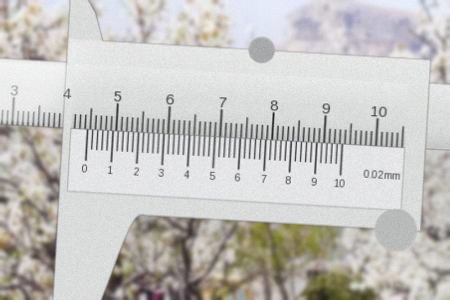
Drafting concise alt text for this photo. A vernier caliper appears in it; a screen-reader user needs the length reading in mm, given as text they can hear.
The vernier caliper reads 44.5 mm
